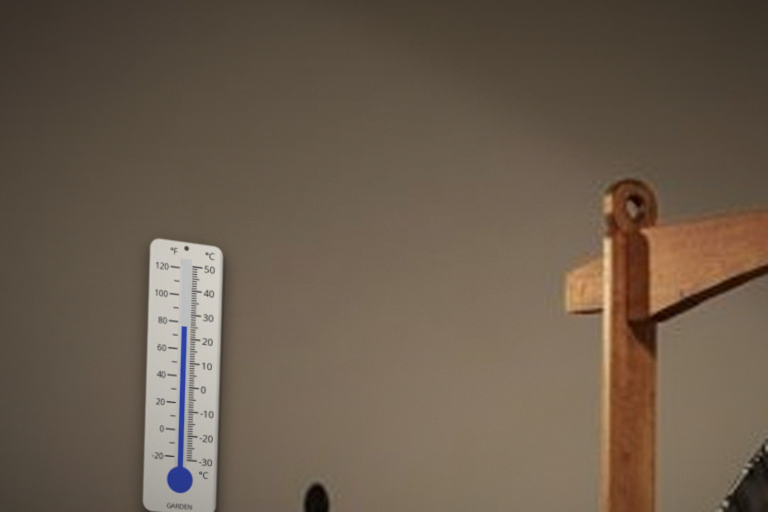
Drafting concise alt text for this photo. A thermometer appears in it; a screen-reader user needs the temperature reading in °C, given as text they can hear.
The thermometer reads 25 °C
